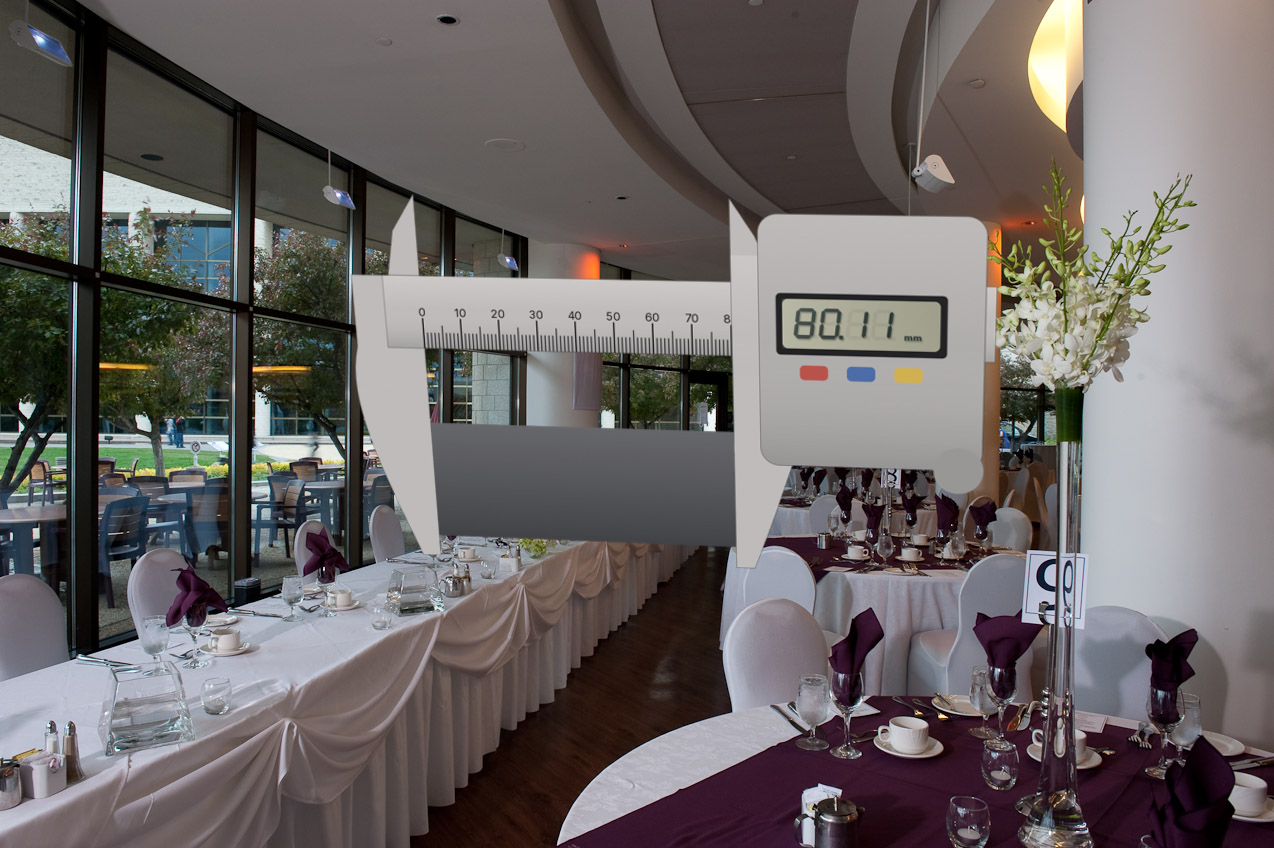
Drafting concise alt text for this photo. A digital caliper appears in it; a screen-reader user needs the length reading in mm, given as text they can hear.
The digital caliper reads 80.11 mm
